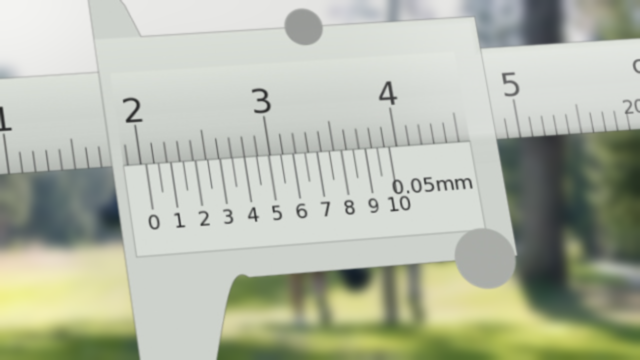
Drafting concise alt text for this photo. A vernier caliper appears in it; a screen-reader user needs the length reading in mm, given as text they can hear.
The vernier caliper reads 20.4 mm
